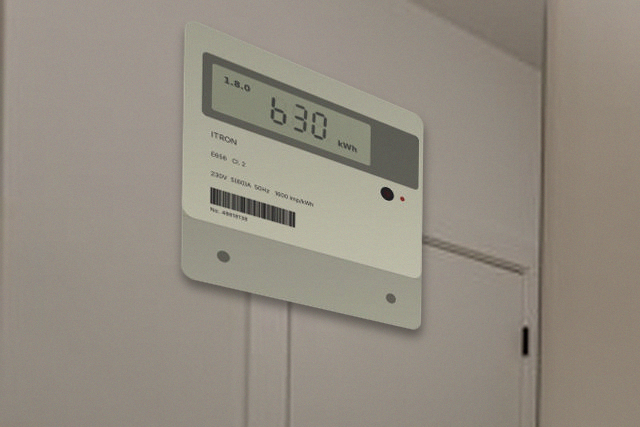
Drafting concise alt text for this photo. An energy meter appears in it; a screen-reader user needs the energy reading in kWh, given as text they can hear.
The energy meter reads 630 kWh
